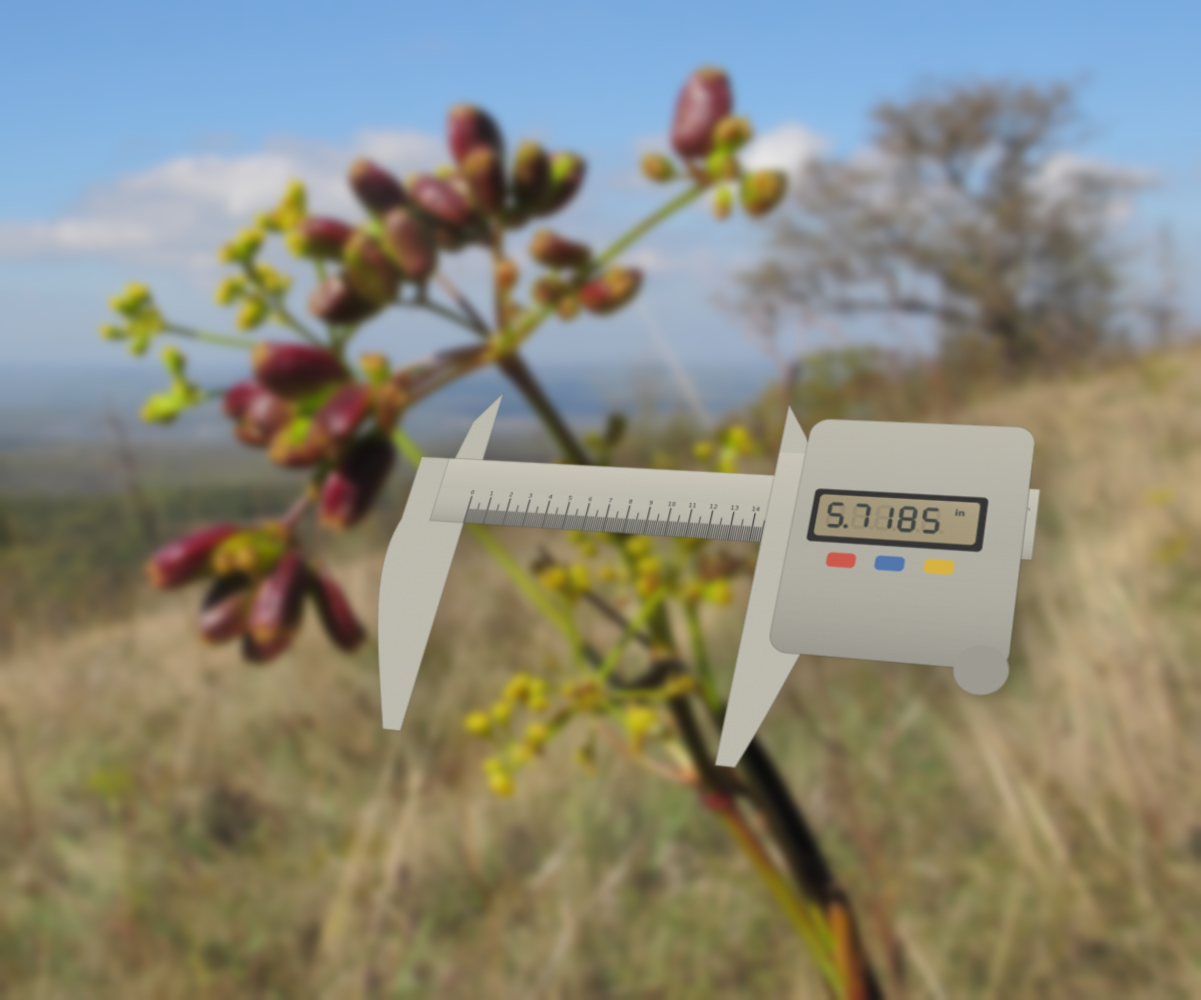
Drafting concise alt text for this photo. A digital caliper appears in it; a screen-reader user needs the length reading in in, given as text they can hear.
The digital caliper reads 5.7185 in
